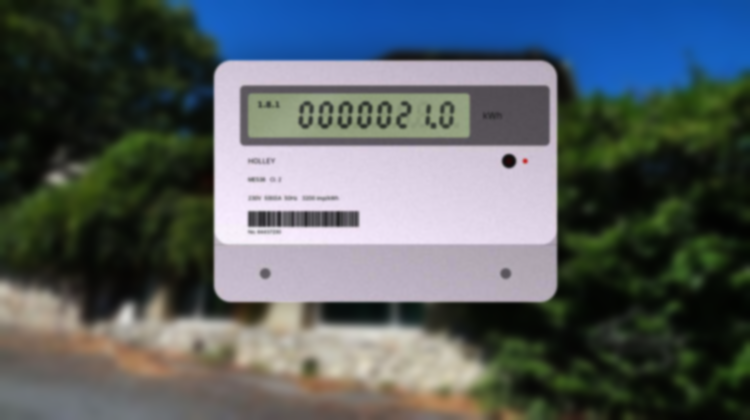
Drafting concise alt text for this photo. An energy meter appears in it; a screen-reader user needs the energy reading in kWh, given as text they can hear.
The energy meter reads 21.0 kWh
